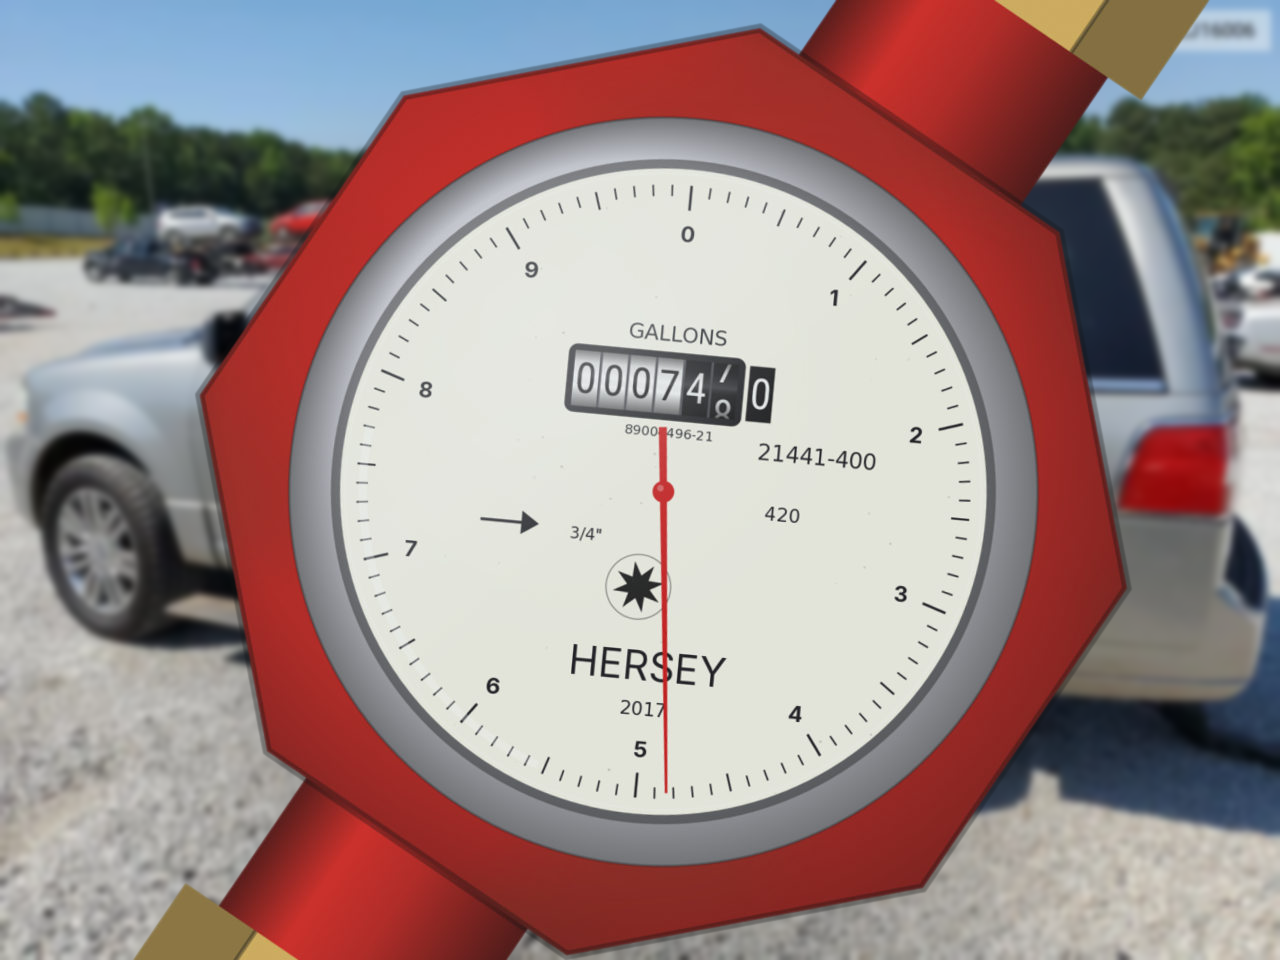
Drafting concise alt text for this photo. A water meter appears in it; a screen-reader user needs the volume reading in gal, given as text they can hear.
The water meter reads 7474.8 gal
